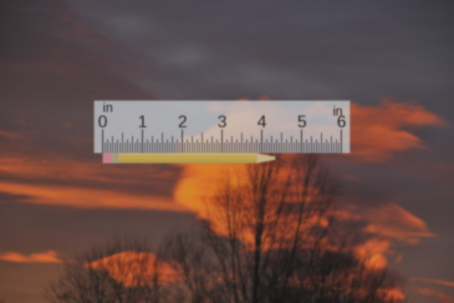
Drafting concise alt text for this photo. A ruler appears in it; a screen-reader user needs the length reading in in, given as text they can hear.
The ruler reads 4.5 in
